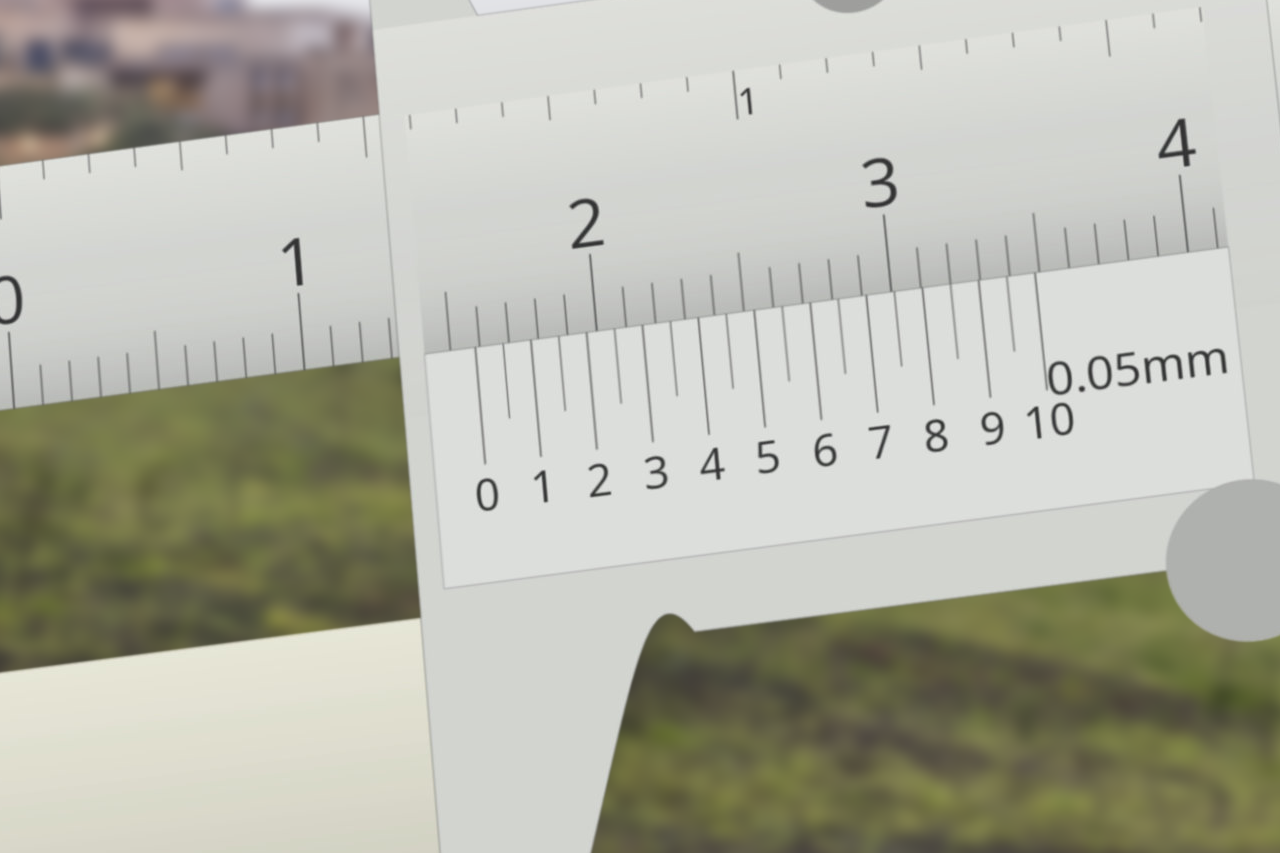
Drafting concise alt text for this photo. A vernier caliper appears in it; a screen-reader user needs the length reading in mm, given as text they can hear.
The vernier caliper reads 15.85 mm
